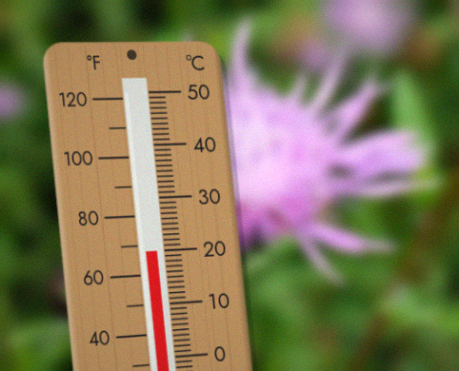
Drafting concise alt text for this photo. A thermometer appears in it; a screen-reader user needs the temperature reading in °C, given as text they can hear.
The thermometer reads 20 °C
